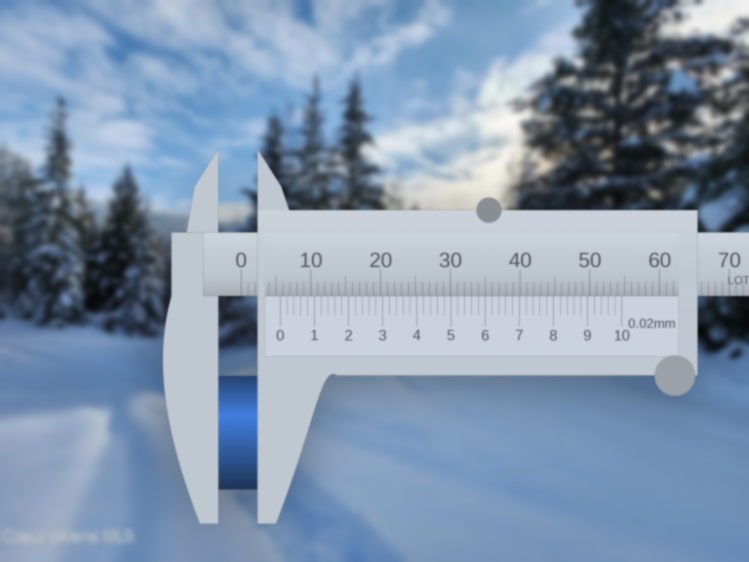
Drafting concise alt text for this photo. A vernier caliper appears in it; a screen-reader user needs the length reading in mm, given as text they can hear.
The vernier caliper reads 5.6 mm
